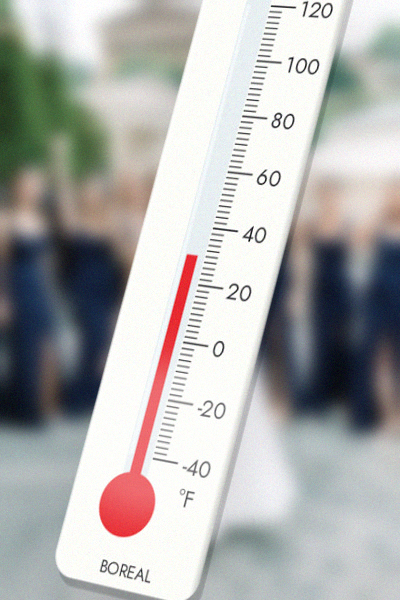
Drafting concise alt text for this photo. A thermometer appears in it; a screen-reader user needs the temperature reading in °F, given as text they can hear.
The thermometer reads 30 °F
